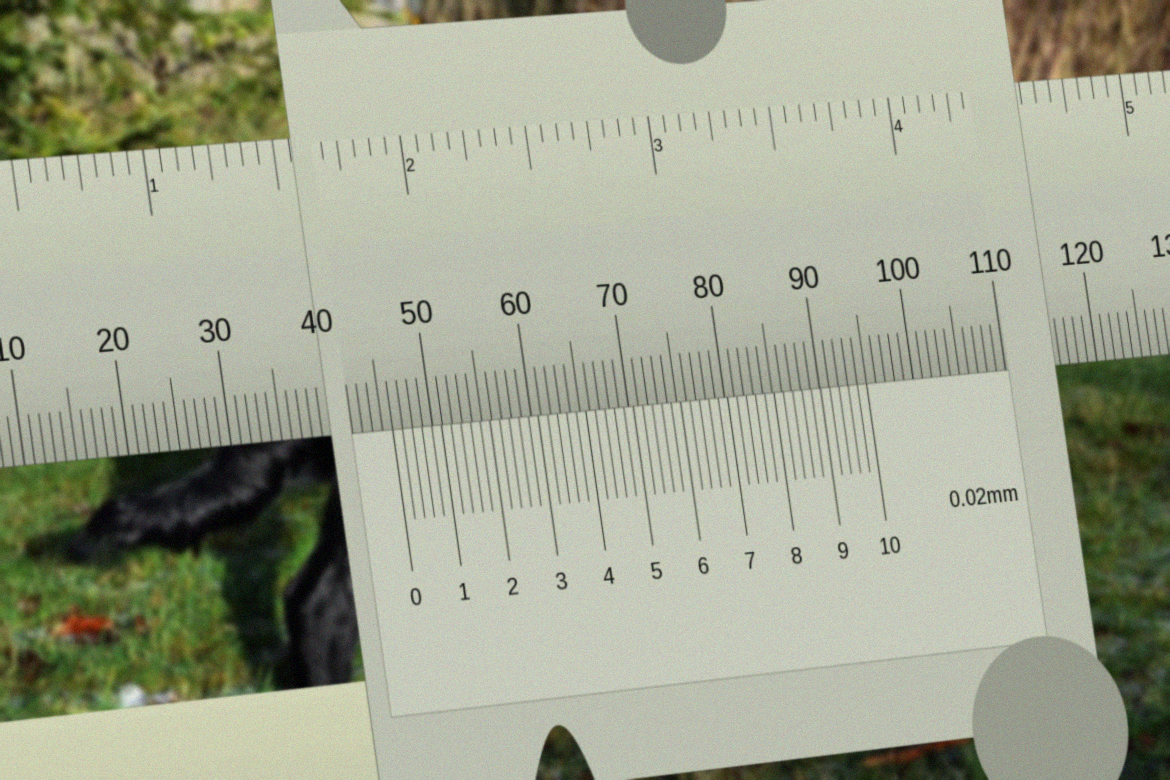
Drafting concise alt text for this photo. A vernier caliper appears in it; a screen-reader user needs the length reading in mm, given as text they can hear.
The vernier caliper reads 46.0 mm
